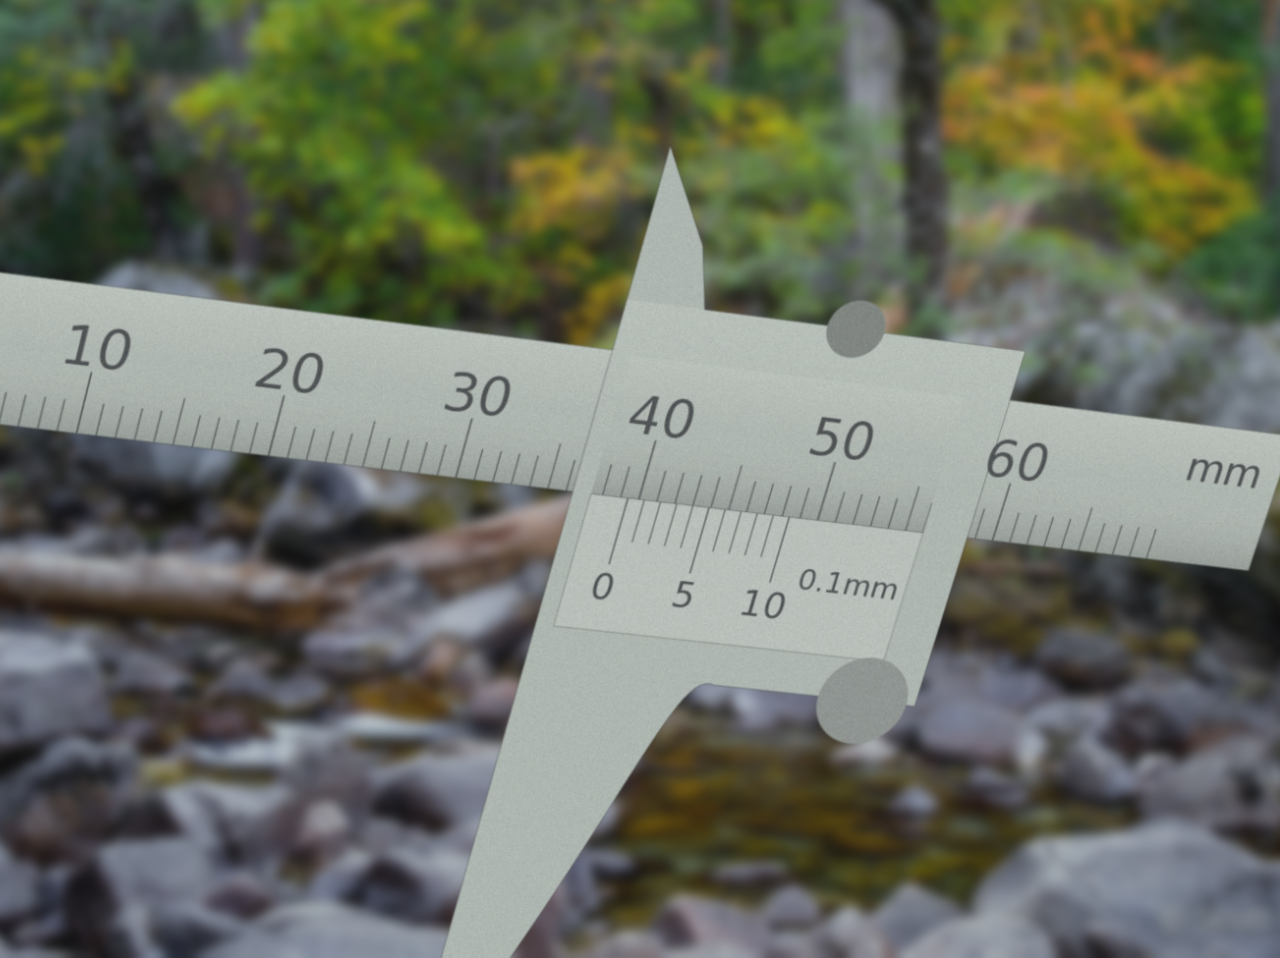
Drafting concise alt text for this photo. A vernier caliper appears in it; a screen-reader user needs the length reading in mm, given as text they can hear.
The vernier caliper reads 39.4 mm
